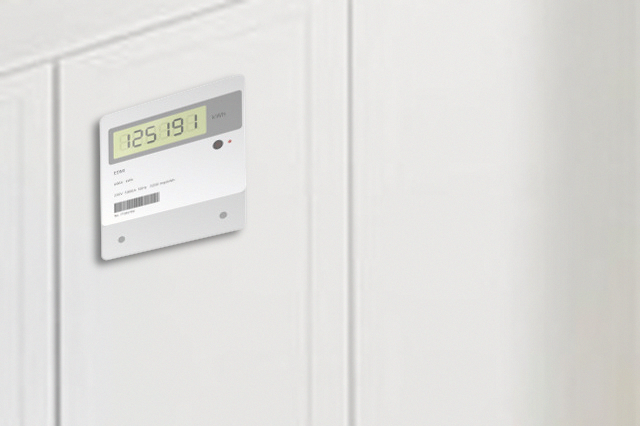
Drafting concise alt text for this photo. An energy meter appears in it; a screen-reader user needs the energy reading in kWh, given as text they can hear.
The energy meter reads 125191 kWh
